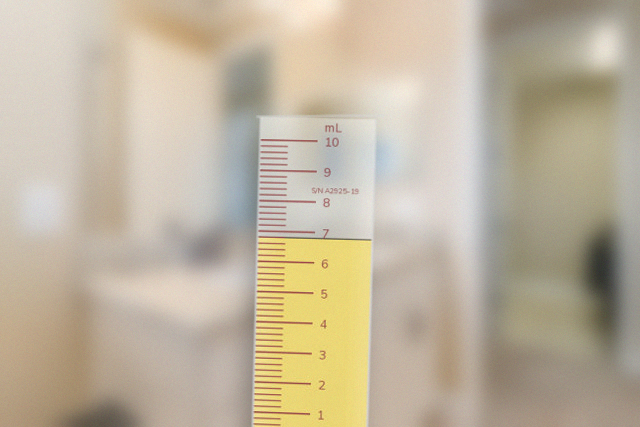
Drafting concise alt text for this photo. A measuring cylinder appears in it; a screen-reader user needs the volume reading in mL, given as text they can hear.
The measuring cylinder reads 6.8 mL
